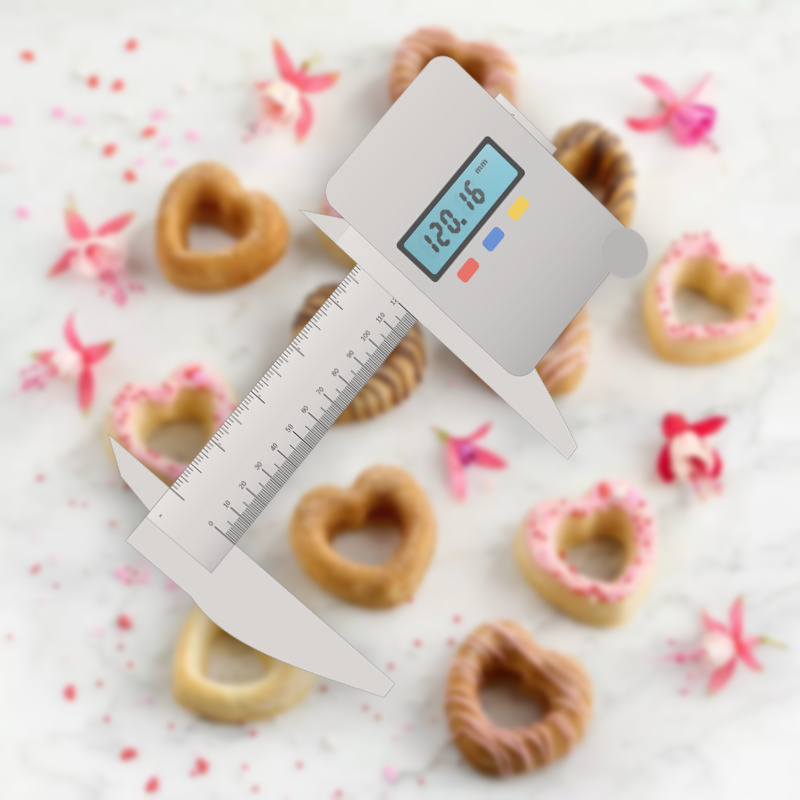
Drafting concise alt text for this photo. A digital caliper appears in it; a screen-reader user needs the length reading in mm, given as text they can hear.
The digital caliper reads 120.16 mm
